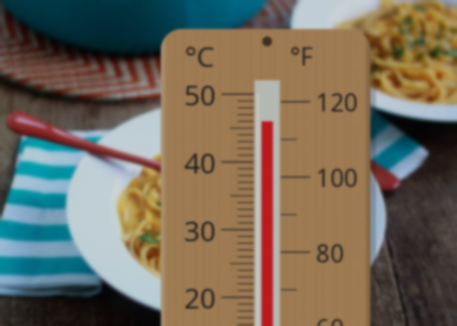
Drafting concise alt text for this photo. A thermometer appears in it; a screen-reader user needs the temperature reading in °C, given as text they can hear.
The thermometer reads 46 °C
